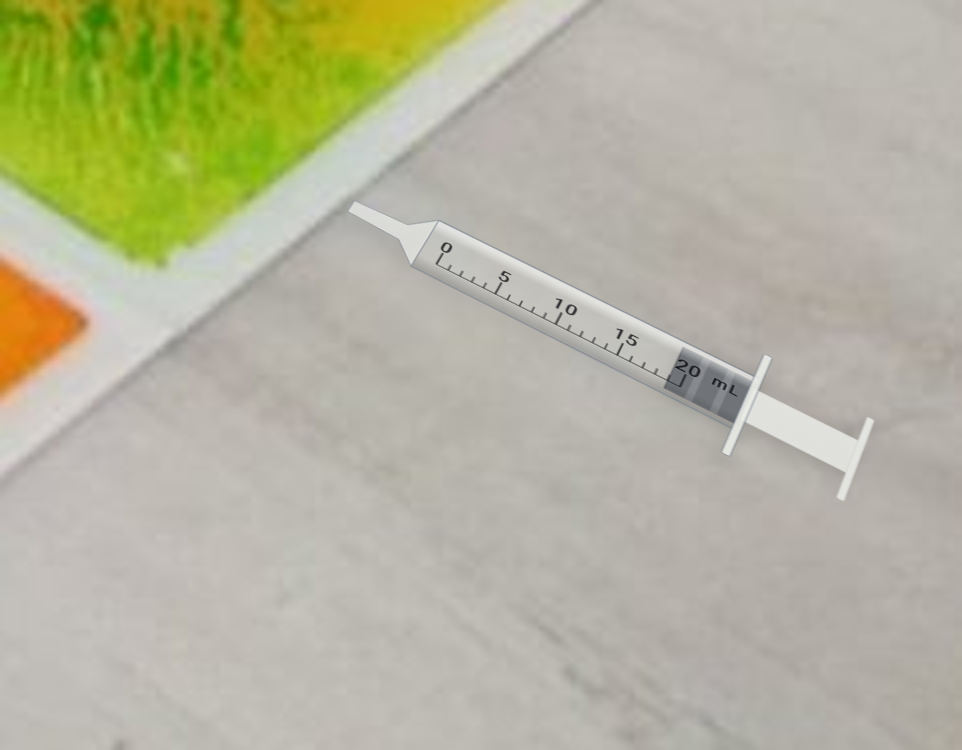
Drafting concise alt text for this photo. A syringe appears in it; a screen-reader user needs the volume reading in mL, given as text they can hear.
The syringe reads 19 mL
